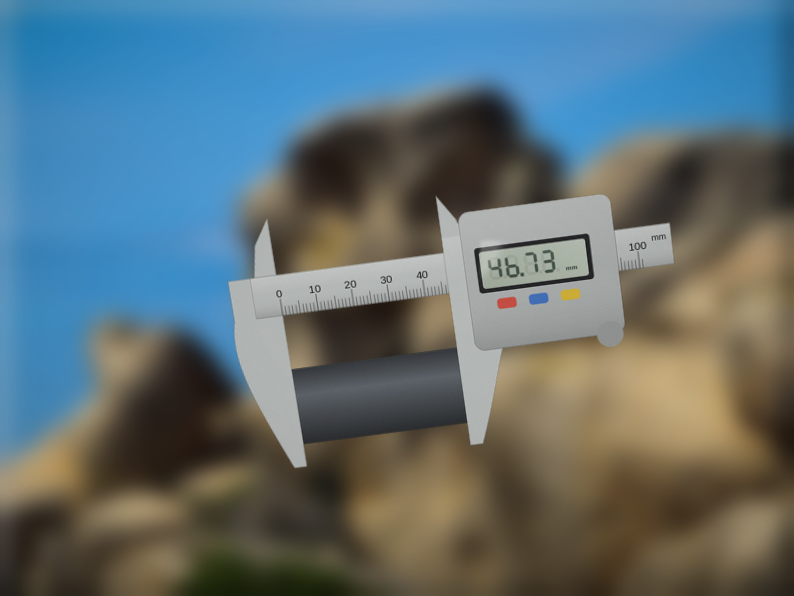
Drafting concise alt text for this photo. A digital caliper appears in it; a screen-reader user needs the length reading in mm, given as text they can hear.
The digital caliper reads 46.73 mm
